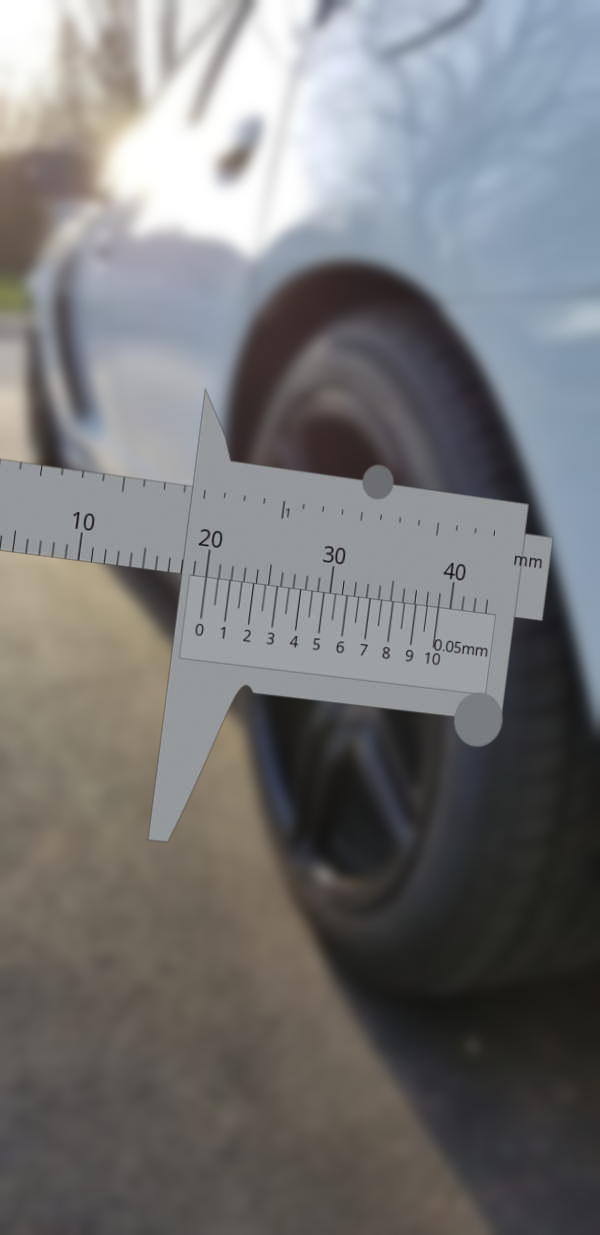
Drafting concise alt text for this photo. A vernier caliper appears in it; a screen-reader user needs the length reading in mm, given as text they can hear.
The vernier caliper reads 20.0 mm
